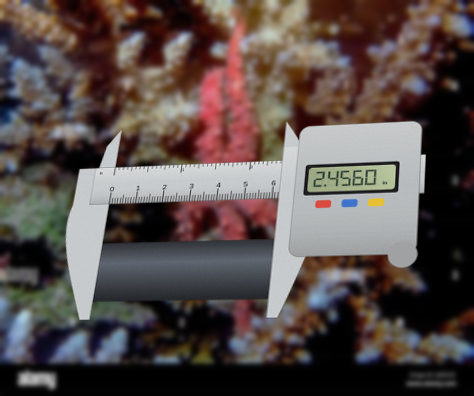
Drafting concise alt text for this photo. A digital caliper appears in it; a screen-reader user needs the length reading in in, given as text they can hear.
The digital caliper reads 2.4560 in
